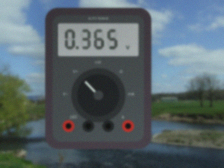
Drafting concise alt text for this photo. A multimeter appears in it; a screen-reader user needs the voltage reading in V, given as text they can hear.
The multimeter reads 0.365 V
